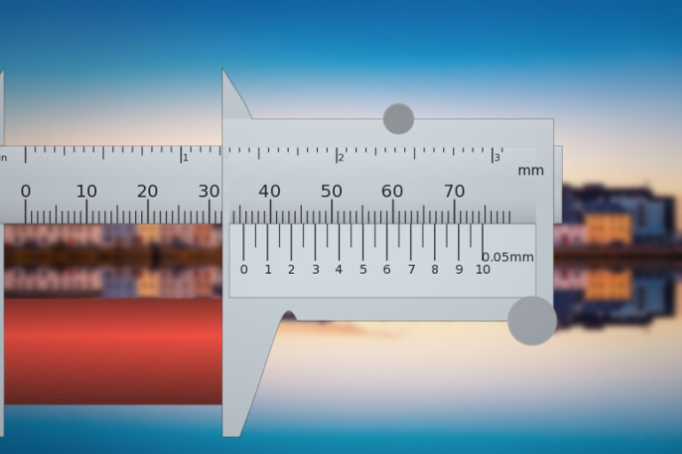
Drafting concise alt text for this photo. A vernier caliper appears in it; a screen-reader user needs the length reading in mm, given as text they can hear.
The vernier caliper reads 35.6 mm
